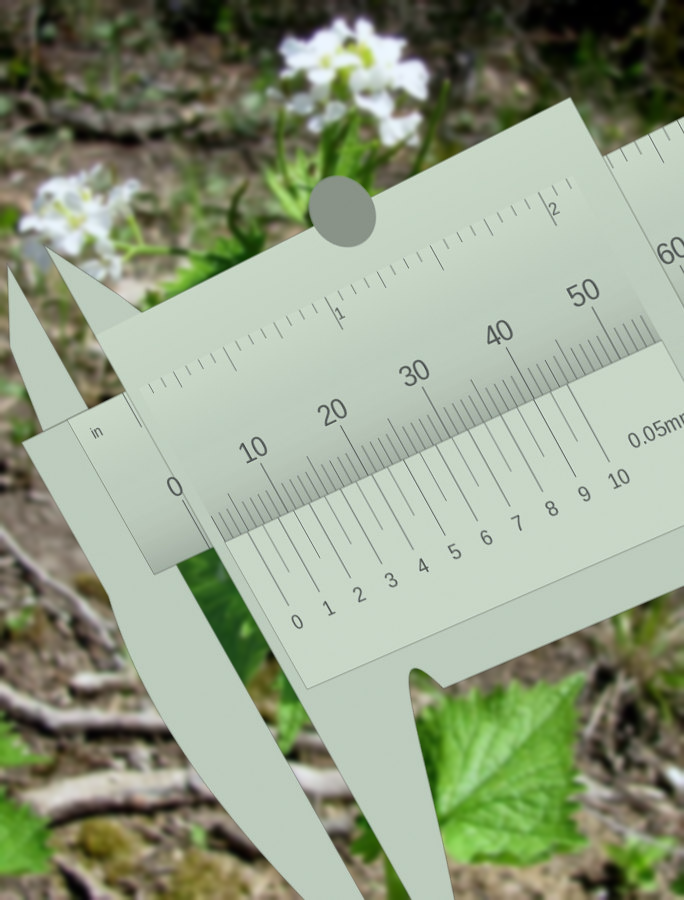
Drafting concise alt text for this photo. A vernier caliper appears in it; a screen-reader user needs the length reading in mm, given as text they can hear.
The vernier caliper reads 4.8 mm
